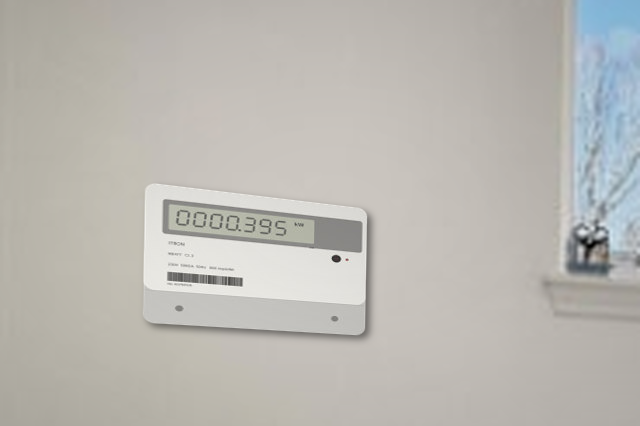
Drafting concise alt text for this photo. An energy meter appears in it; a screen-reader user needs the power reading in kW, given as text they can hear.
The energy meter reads 0.395 kW
